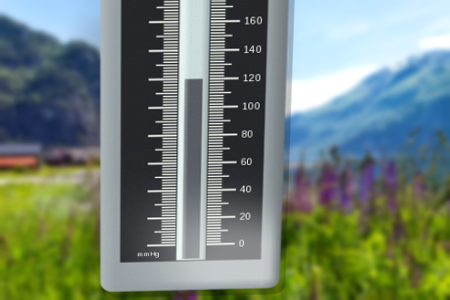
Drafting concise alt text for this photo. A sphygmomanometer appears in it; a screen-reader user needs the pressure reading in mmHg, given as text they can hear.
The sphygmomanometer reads 120 mmHg
